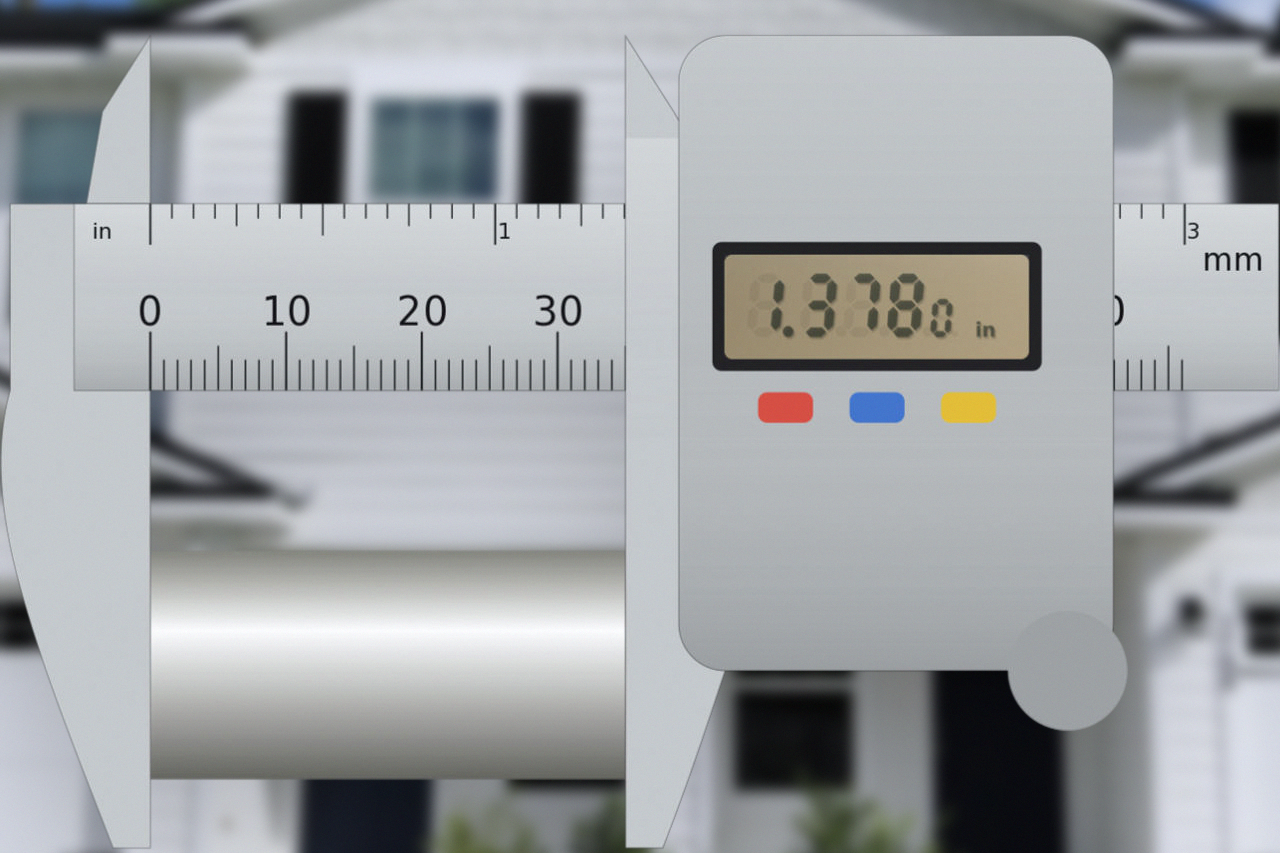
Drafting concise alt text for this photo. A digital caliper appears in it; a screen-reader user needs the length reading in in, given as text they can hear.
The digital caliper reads 1.3780 in
